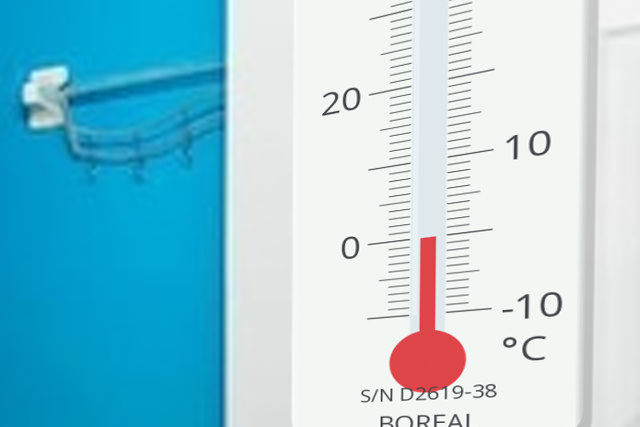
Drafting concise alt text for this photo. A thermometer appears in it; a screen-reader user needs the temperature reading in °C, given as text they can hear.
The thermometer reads 0 °C
